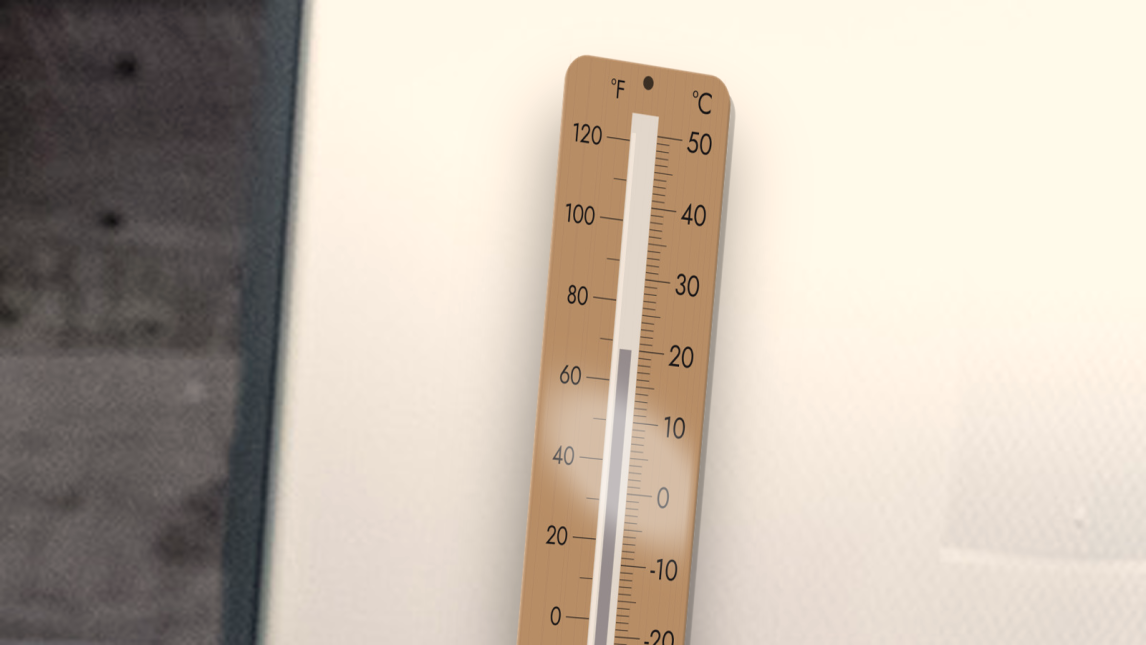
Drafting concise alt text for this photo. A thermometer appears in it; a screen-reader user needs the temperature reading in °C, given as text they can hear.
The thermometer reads 20 °C
